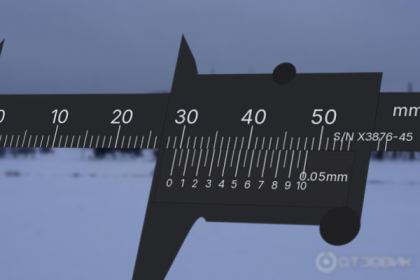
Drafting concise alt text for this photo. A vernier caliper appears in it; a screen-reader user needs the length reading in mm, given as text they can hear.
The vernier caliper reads 29.4 mm
